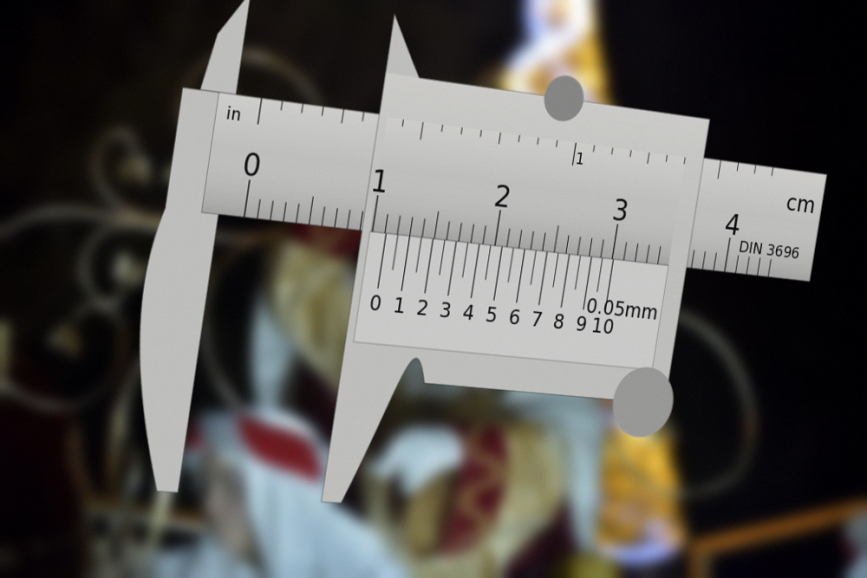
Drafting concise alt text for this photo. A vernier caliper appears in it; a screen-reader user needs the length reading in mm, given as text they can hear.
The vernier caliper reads 11.1 mm
